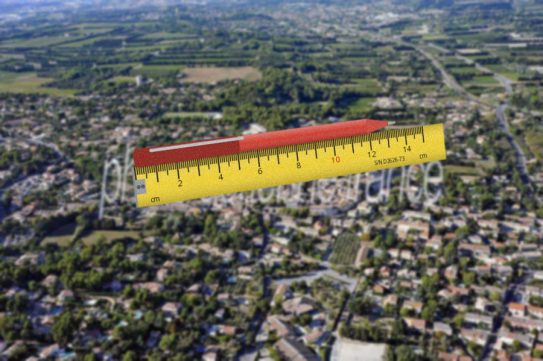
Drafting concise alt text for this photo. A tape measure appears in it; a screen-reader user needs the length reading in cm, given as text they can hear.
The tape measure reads 13.5 cm
